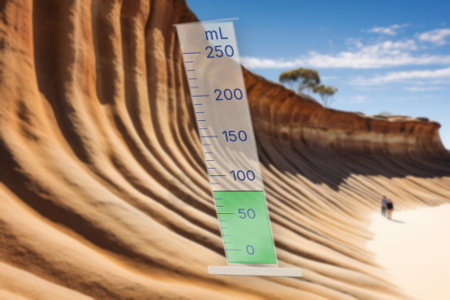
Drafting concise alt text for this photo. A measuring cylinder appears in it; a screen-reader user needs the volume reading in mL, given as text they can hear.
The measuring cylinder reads 80 mL
